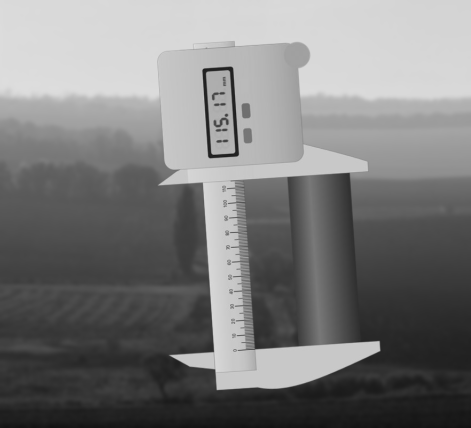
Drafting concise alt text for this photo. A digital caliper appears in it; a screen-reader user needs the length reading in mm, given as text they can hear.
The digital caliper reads 115.17 mm
